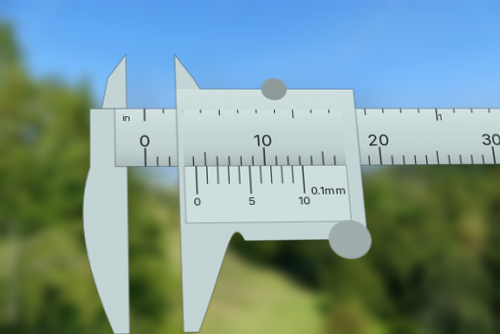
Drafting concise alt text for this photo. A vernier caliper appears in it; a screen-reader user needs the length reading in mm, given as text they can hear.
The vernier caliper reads 4.2 mm
